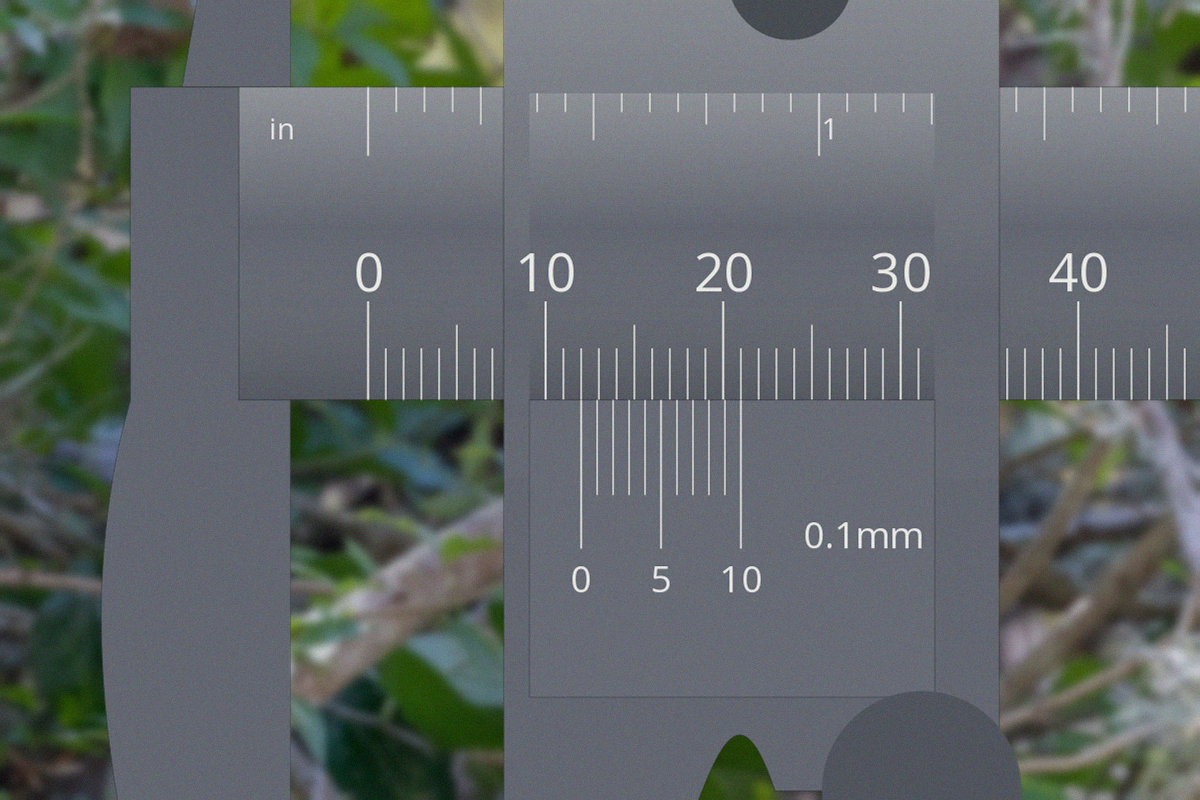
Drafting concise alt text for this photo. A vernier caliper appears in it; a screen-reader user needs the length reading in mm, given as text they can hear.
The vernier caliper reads 12.0 mm
